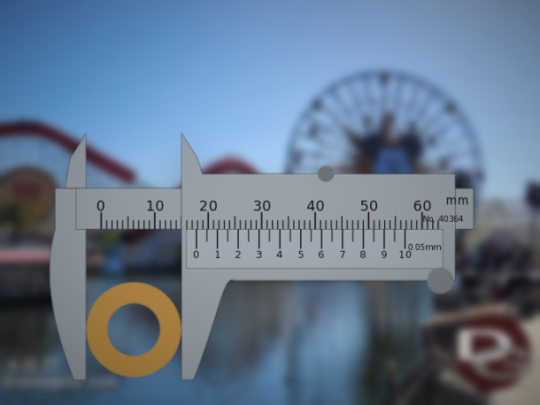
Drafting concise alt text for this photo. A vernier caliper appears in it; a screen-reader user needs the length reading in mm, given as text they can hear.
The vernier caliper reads 17.8 mm
